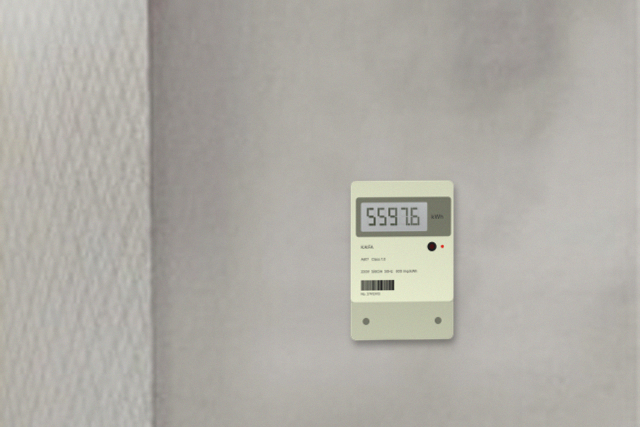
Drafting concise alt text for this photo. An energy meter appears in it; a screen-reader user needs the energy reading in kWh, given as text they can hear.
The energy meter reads 5597.6 kWh
